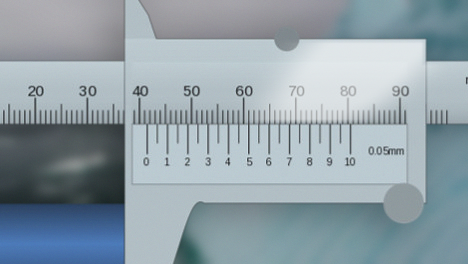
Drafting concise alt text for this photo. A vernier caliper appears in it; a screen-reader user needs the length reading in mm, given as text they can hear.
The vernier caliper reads 41.5 mm
